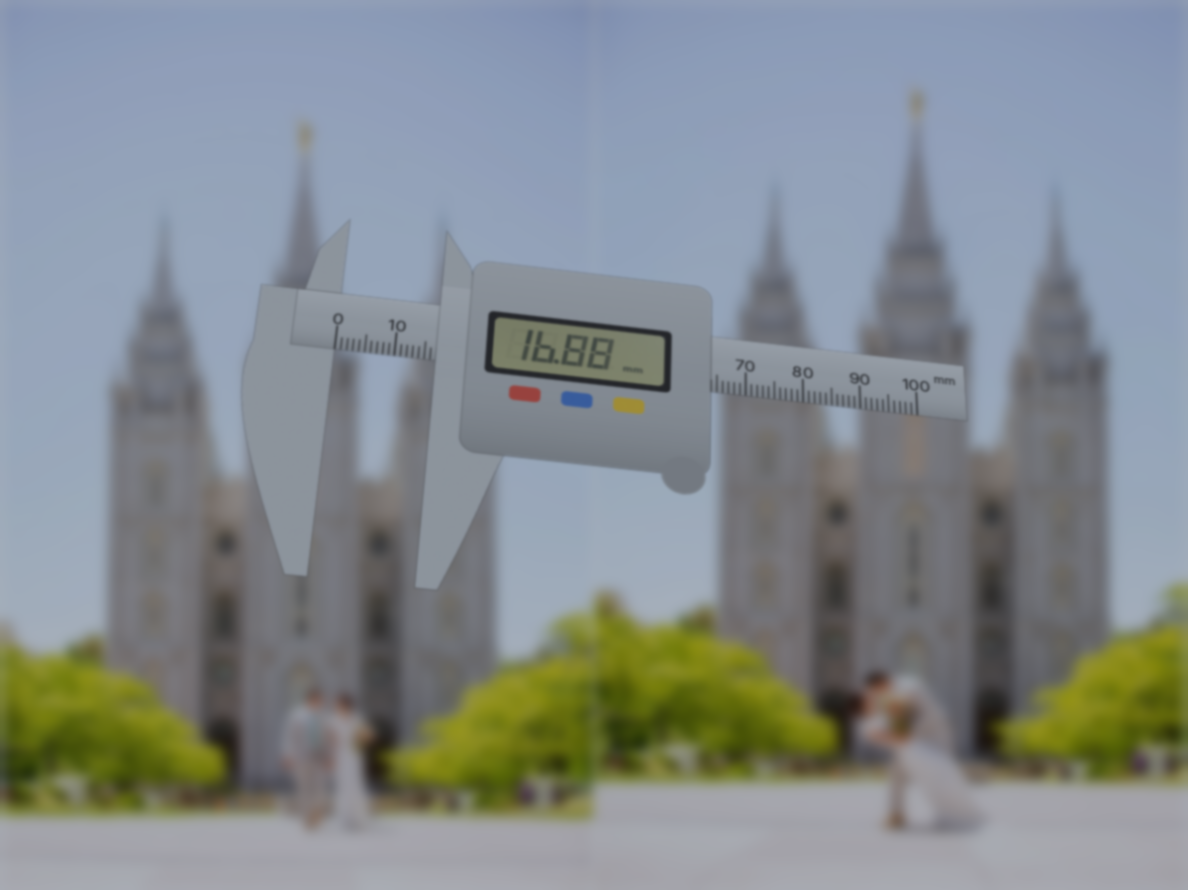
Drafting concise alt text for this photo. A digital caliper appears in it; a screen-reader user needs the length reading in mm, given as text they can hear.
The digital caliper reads 16.88 mm
